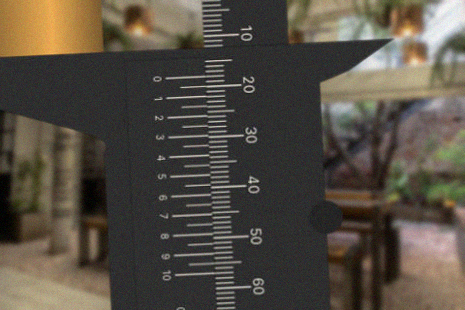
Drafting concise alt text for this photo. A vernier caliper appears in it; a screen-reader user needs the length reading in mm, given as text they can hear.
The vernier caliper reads 18.0 mm
